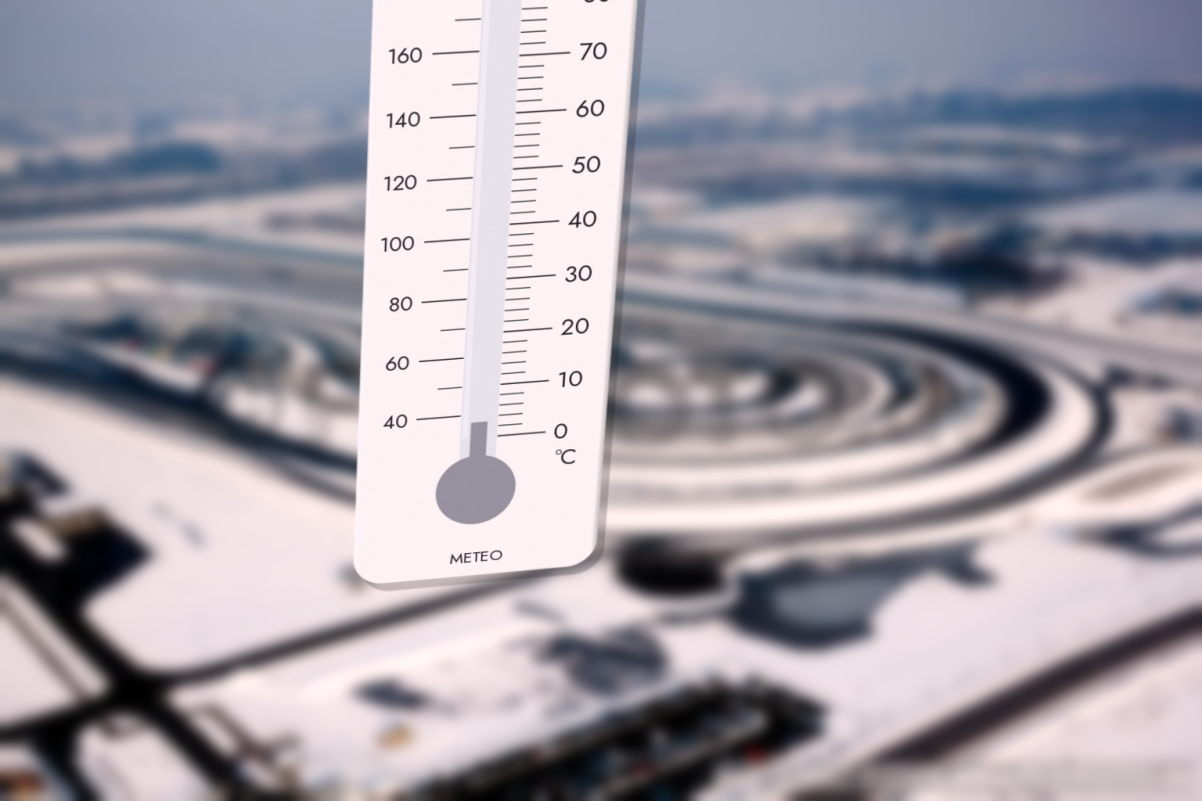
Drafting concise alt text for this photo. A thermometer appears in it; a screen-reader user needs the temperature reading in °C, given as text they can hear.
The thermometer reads 3 °C
